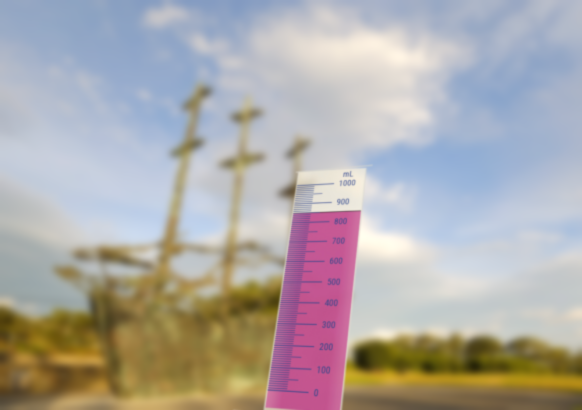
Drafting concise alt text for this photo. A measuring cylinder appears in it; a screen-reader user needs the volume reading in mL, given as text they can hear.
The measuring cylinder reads 850 mL
